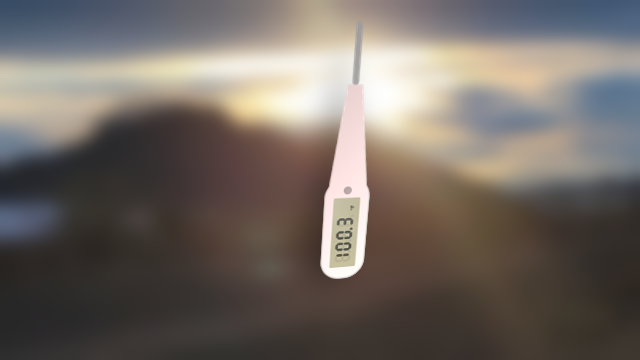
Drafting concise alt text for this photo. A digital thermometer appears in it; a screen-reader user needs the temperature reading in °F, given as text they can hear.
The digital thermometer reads 100.3 °F
